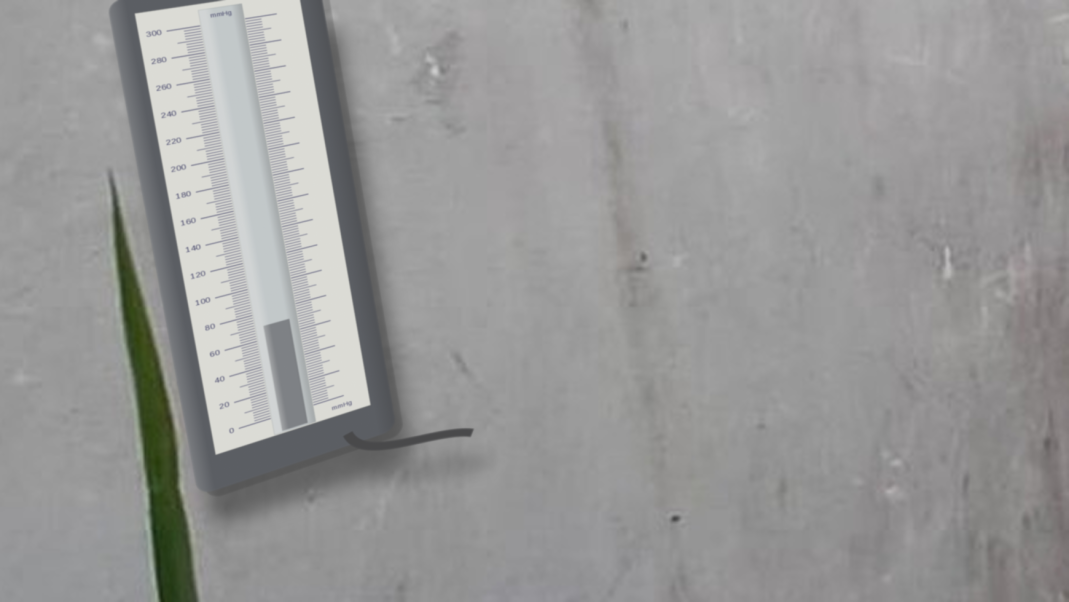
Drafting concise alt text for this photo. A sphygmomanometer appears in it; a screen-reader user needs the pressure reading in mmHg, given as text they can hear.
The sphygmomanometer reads 70 mmHg
